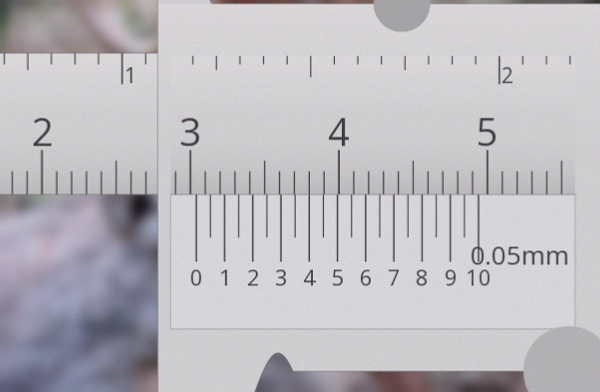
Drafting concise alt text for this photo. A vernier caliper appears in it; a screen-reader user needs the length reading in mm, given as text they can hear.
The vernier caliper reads 30.4 mm
